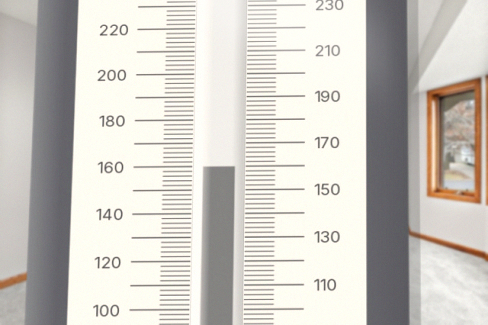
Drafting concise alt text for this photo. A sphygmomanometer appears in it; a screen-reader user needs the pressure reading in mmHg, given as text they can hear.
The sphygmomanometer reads 160 mmHg
